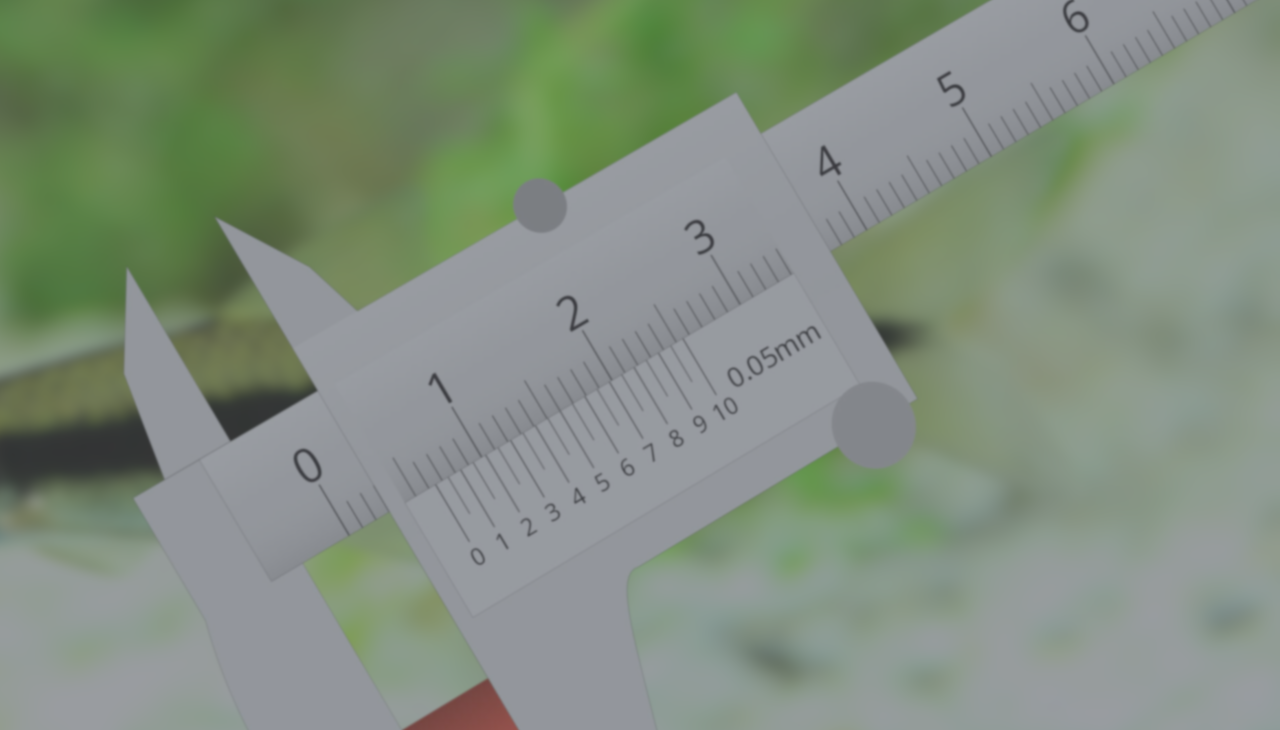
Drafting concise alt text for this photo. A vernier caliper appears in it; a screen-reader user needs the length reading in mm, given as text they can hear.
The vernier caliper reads 6.5 mm
